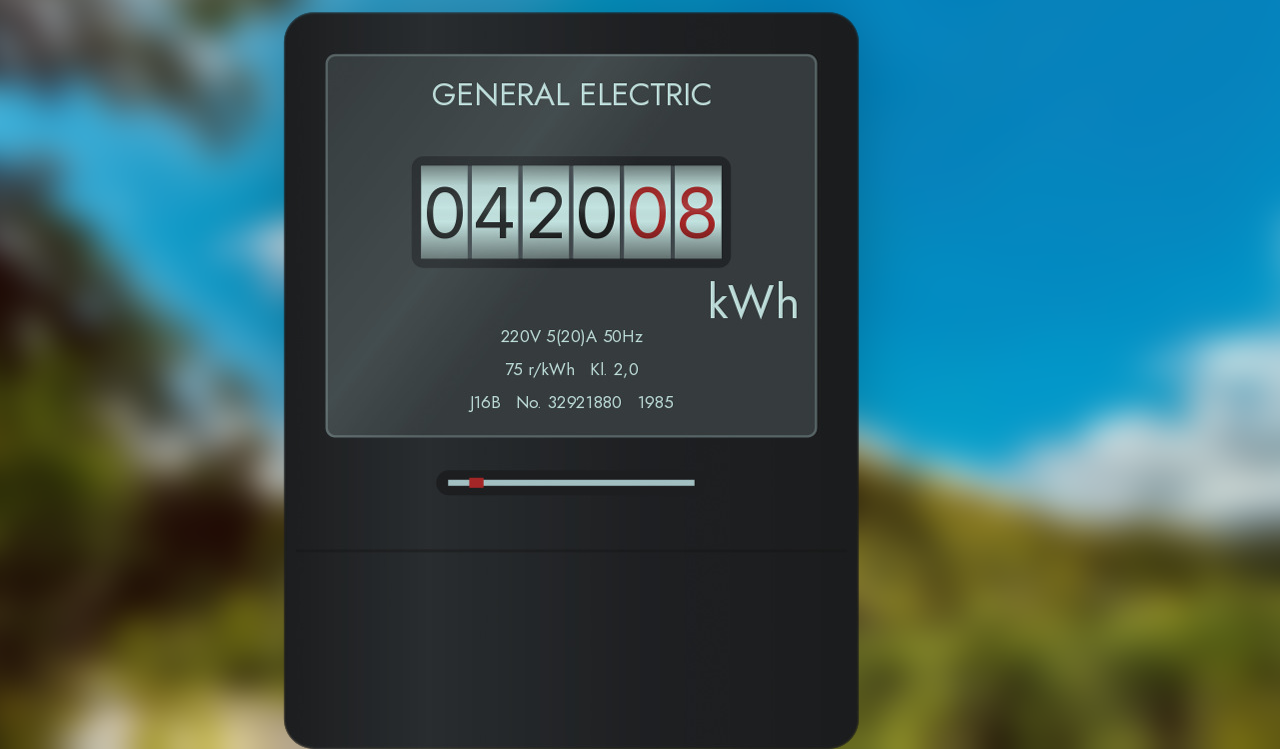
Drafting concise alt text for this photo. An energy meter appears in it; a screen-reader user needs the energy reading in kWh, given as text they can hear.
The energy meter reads 420.08 kWh
